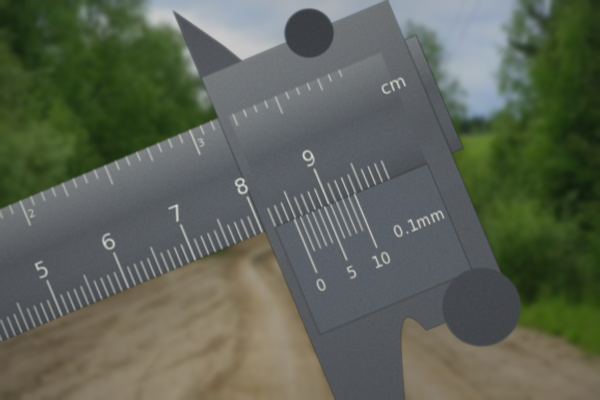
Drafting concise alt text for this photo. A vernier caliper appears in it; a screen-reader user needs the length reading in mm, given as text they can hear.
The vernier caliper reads 84.8 mm
